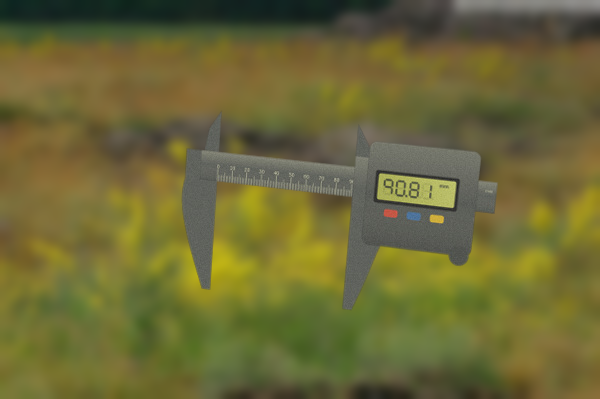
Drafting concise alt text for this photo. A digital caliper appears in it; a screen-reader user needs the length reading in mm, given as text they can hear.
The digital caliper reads 90.81 mm
